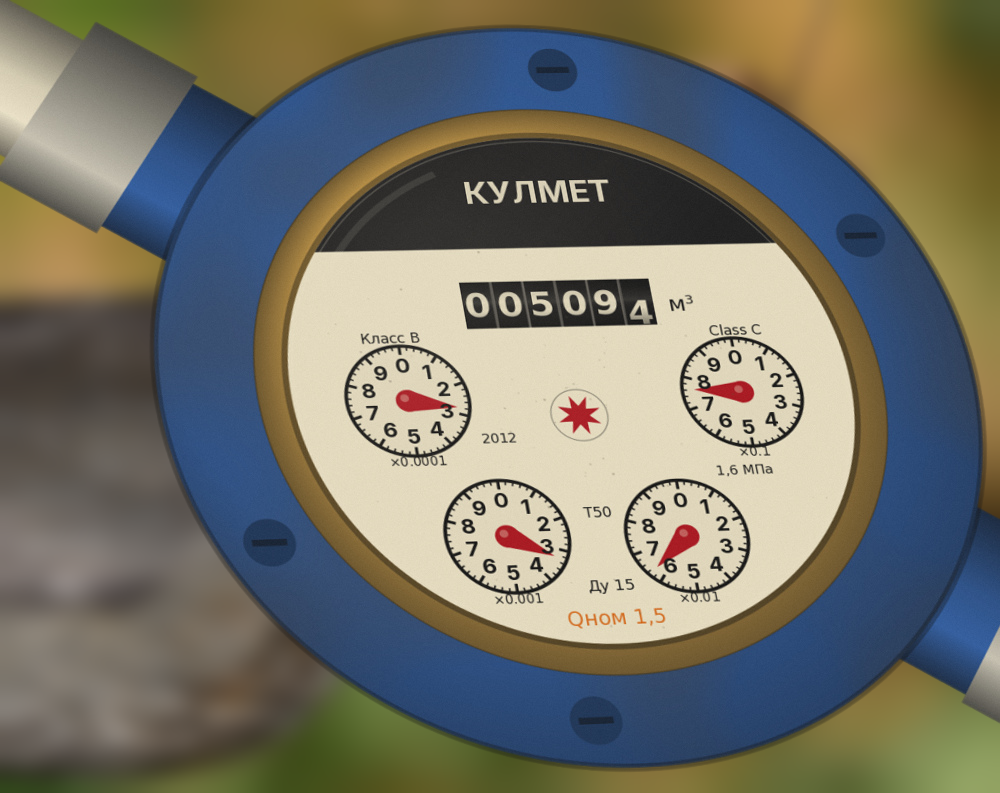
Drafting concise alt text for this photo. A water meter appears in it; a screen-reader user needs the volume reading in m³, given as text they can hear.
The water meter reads 5093.7632 m³
